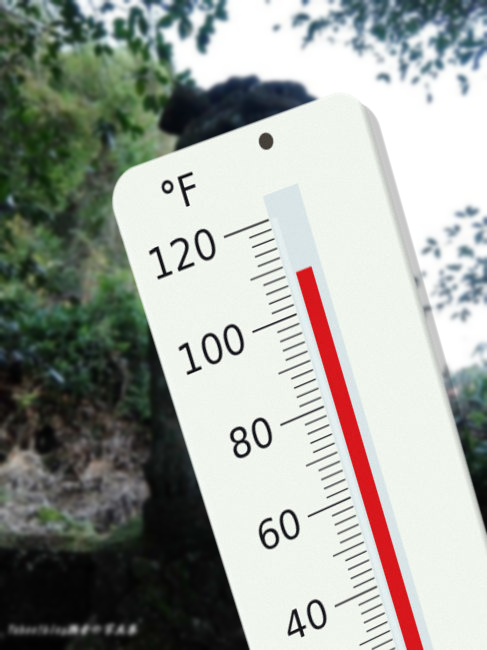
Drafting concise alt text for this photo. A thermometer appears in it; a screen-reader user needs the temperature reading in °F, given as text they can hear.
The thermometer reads 108 °F
